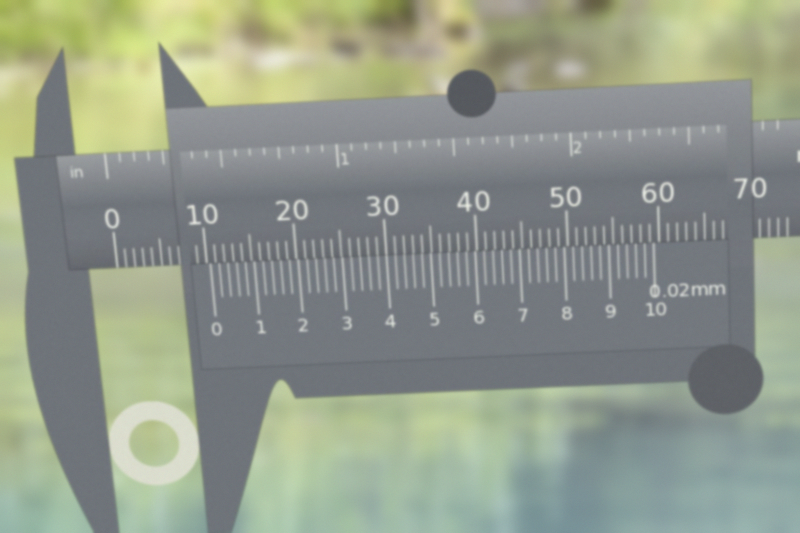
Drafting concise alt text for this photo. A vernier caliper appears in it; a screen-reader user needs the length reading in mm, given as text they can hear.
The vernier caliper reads 10.4 mm
